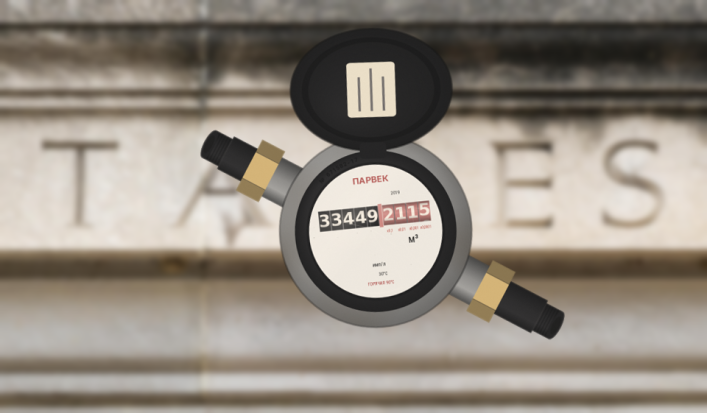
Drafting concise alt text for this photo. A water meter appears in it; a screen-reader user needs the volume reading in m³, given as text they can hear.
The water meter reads 33449.2115 m³
